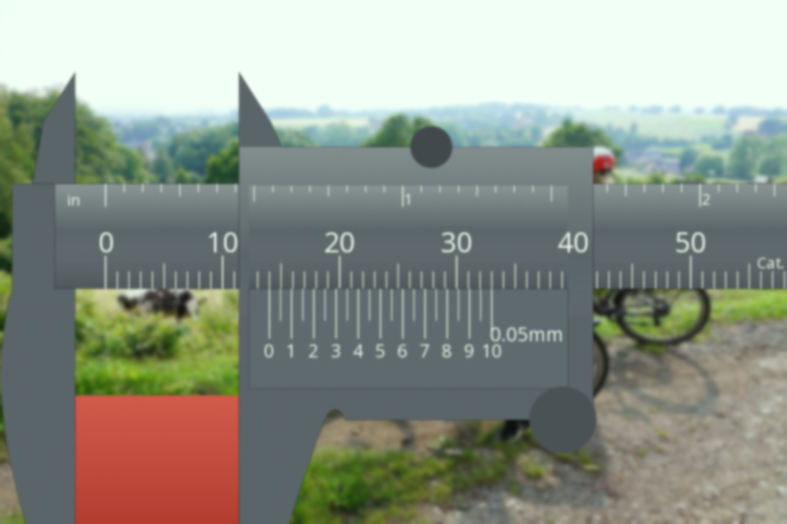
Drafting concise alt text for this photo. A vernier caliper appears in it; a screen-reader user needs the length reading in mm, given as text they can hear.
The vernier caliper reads 14.0 mm
